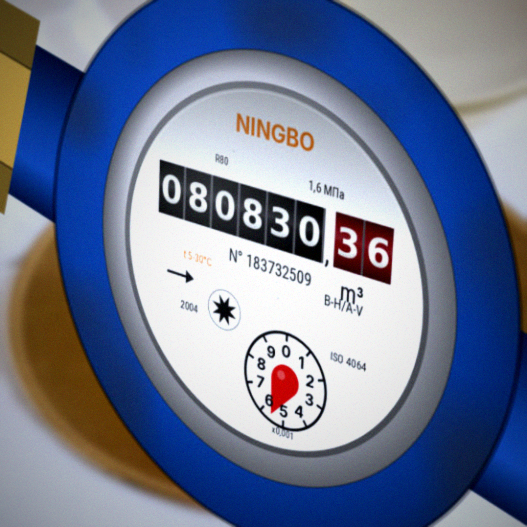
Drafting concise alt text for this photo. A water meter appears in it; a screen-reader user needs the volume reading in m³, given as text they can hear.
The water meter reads 80830.365 m³
